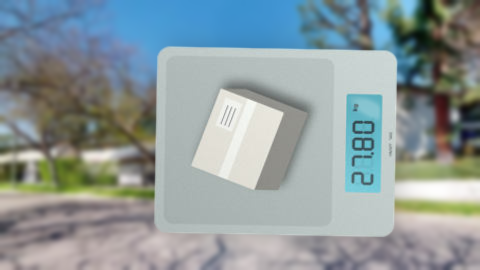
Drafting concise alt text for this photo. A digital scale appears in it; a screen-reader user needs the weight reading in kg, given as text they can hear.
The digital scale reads 27.80 kg
